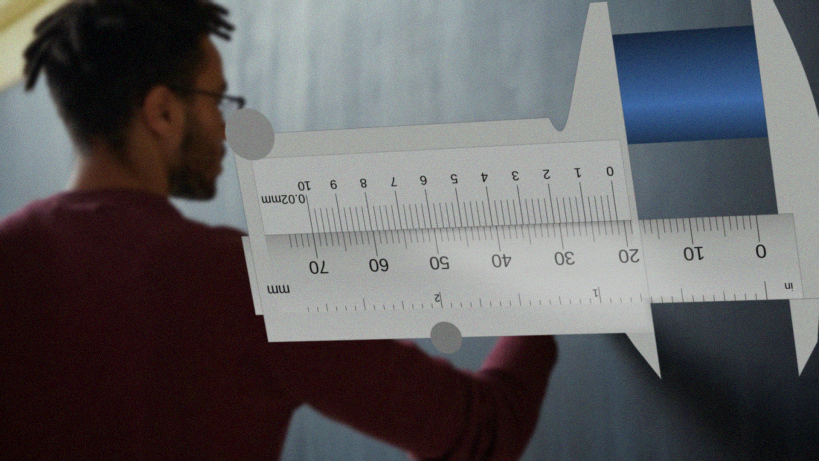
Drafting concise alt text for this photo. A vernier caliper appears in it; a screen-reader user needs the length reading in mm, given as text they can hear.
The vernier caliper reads 21.0 mm
